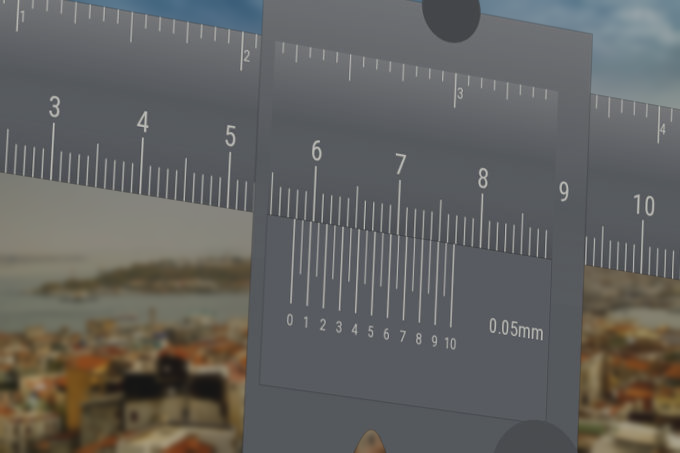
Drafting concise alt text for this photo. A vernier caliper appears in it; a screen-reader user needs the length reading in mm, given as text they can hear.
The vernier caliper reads 57.8 mm
